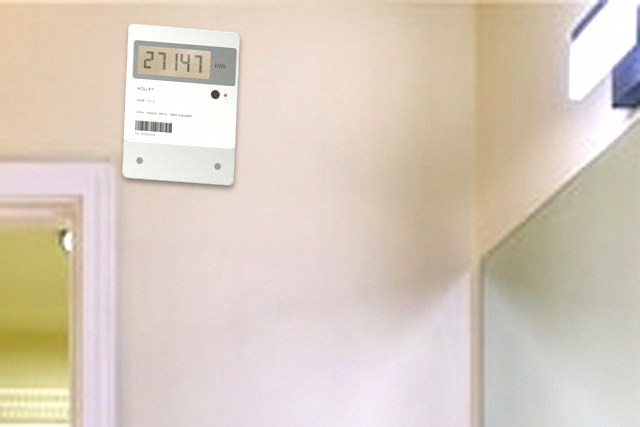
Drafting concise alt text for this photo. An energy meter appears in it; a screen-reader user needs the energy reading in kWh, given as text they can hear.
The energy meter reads 27147 kWh
